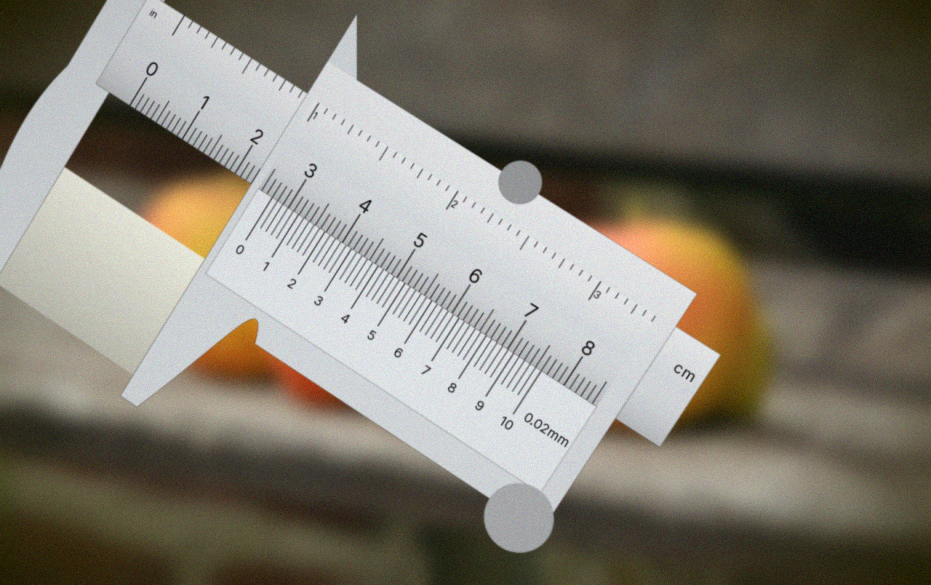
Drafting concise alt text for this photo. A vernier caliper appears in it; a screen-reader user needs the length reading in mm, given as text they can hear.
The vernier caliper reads 27.0 mm
